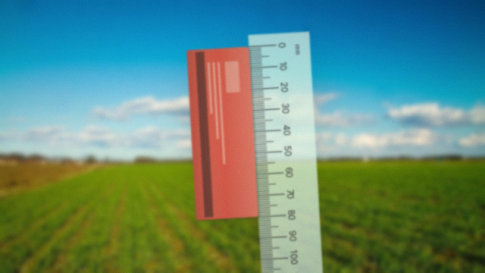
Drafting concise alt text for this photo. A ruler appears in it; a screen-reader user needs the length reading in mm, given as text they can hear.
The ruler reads 80 mm
